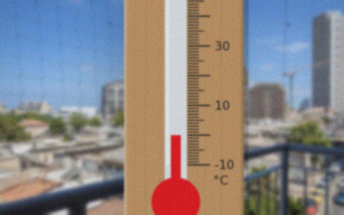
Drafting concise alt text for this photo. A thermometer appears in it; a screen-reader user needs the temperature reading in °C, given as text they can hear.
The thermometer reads 0 °C
